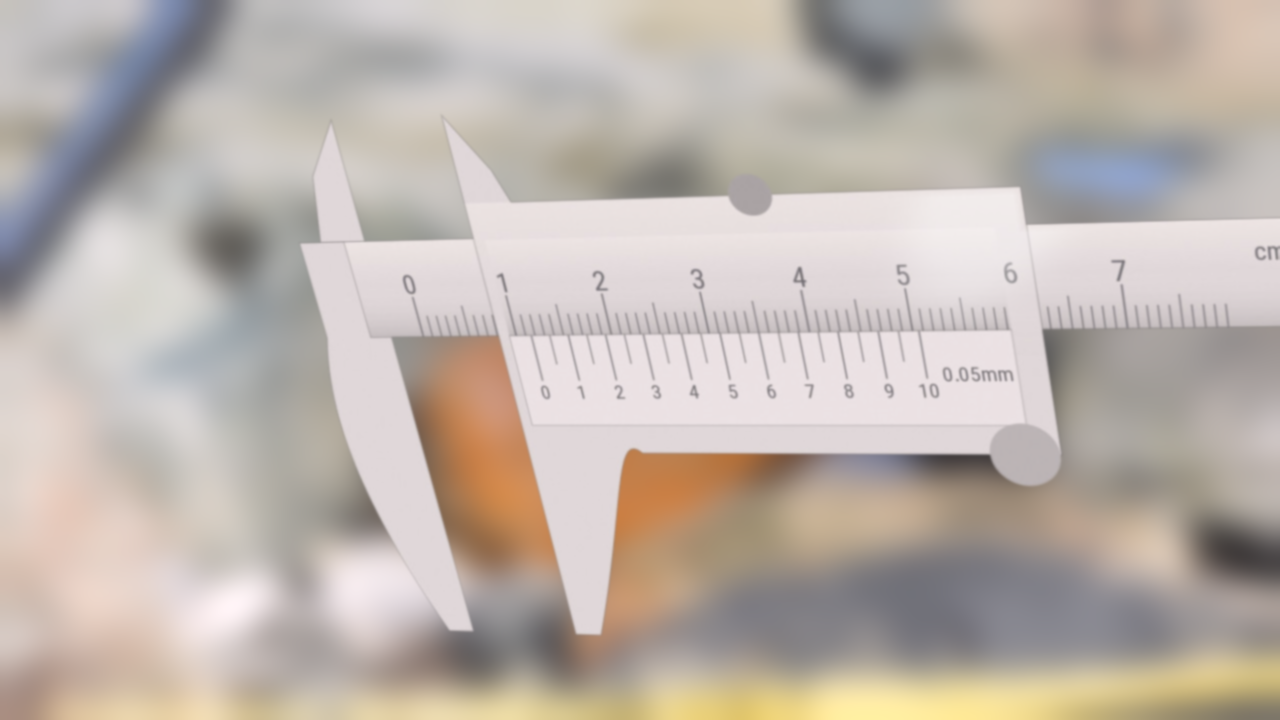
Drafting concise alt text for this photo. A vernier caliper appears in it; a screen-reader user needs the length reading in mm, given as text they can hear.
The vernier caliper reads 11.6 mm
